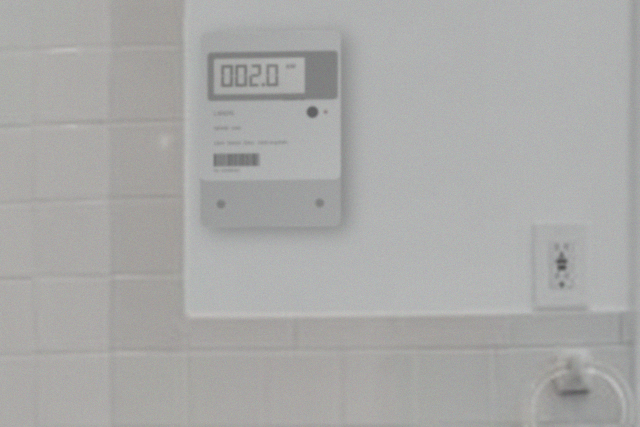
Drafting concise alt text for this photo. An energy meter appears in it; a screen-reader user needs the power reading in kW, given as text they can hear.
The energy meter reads 2.0 kW
